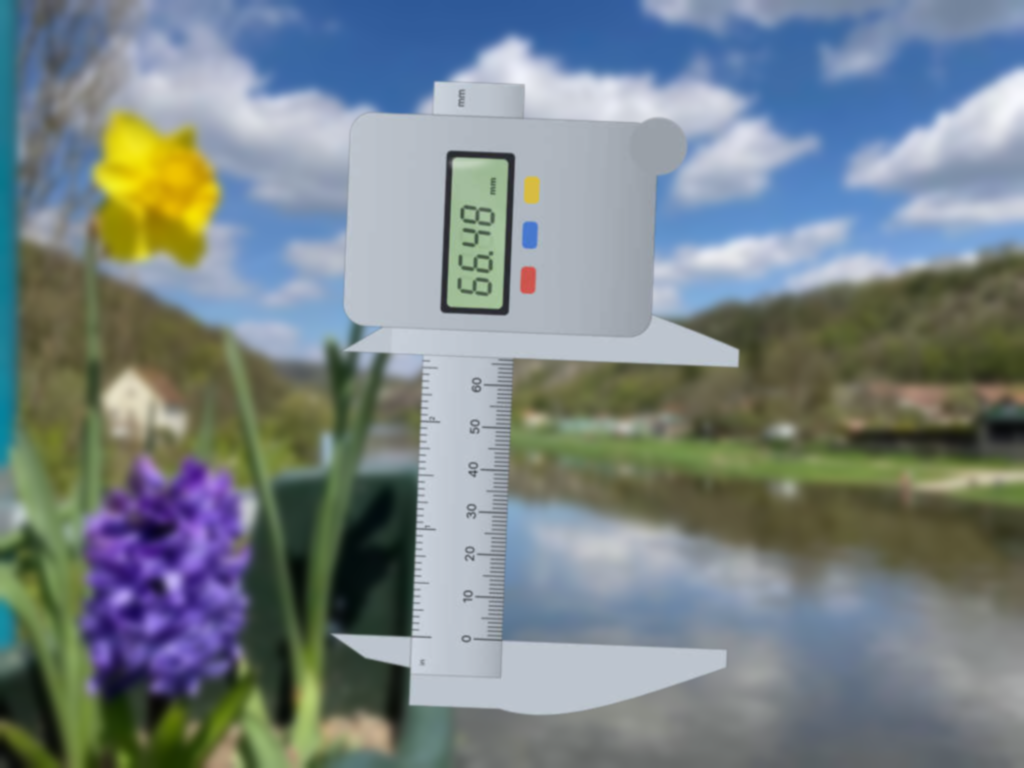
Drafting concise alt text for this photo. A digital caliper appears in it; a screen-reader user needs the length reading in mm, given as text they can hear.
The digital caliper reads 66.48 mm
